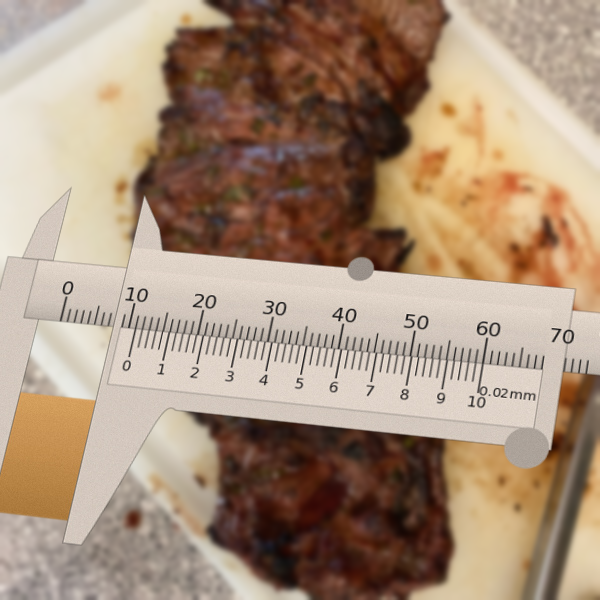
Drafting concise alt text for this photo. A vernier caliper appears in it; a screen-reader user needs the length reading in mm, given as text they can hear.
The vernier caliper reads 11.0 mm
